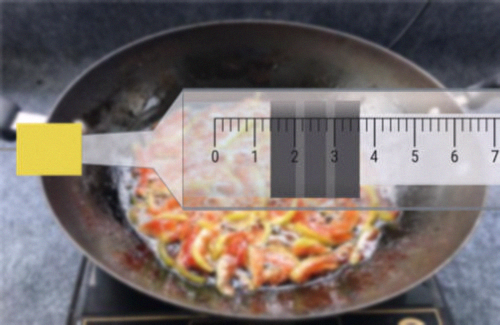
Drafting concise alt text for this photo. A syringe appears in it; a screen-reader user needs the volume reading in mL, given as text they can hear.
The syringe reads 1.4 mL
